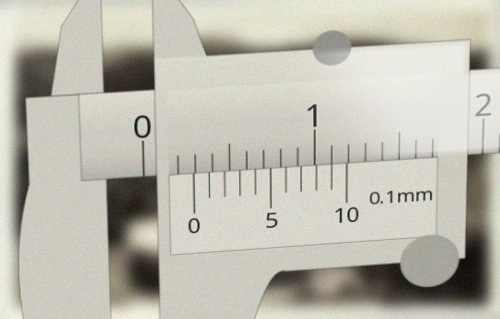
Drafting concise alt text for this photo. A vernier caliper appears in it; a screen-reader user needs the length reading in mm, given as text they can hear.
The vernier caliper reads 2.9 mm
